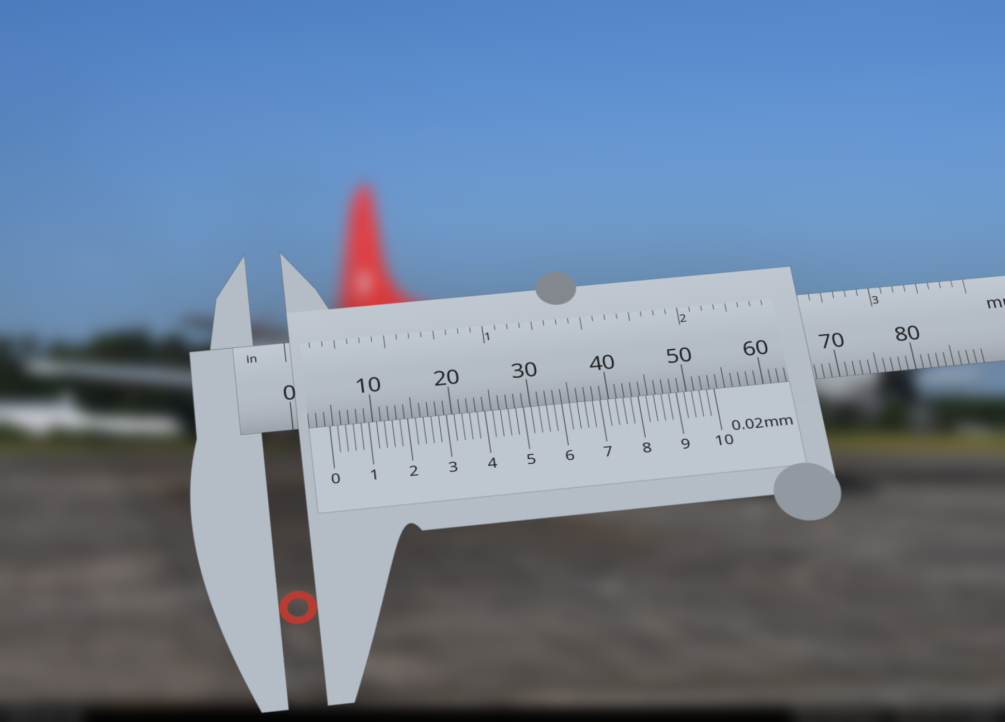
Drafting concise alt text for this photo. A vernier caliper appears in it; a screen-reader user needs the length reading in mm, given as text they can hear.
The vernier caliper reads 4.6 mm
